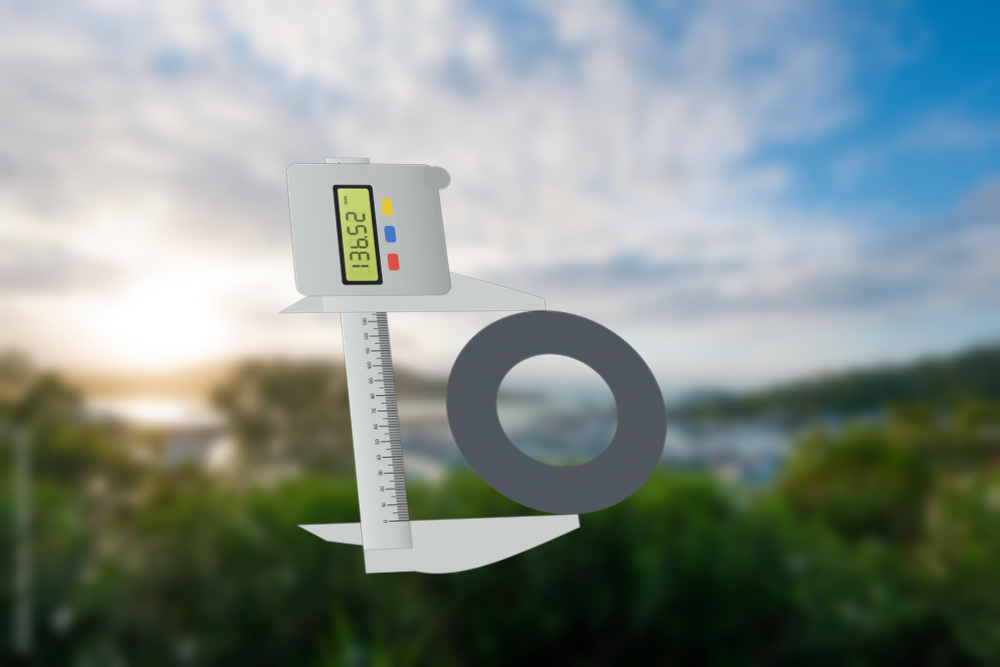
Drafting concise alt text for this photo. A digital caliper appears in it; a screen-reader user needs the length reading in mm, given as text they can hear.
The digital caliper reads 136.52 mm
